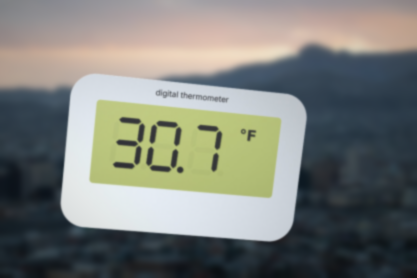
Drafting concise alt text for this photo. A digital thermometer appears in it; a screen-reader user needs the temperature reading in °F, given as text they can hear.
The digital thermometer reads 30.7 °F
